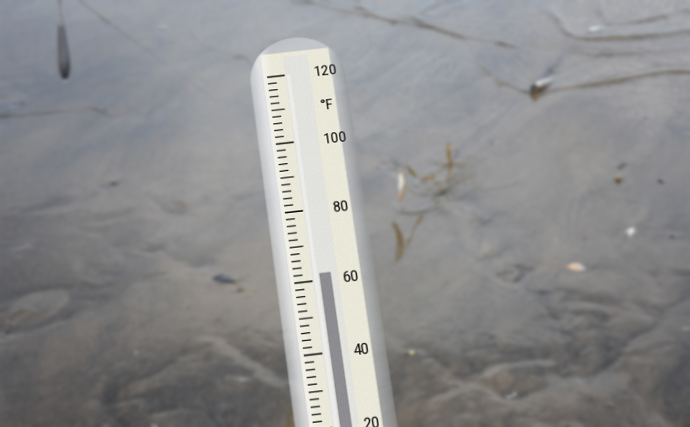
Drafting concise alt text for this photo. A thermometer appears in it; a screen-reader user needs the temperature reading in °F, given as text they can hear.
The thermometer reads 62 °F
